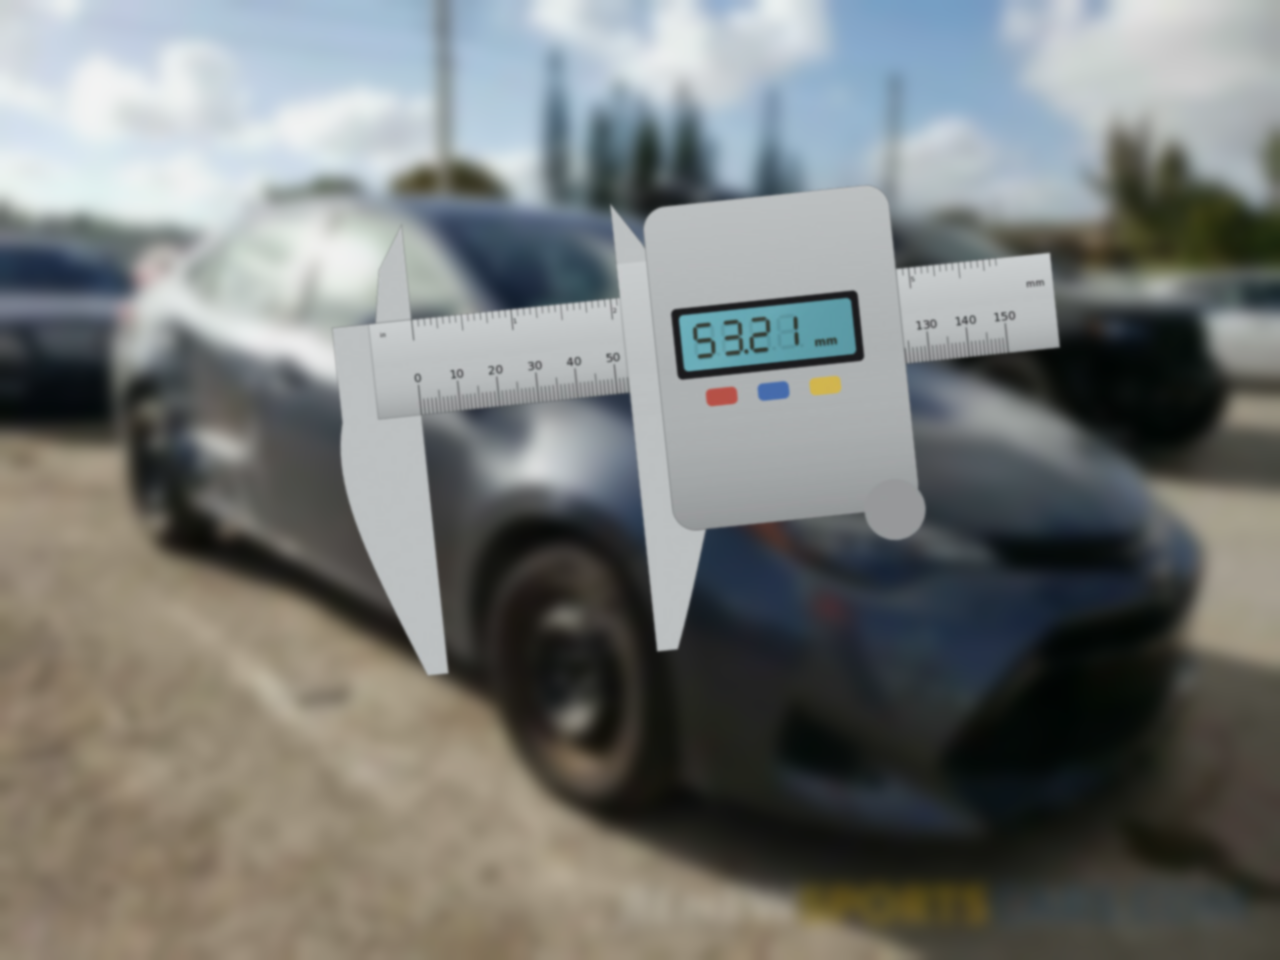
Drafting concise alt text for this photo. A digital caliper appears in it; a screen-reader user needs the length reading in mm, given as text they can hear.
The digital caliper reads 53.21 mm
